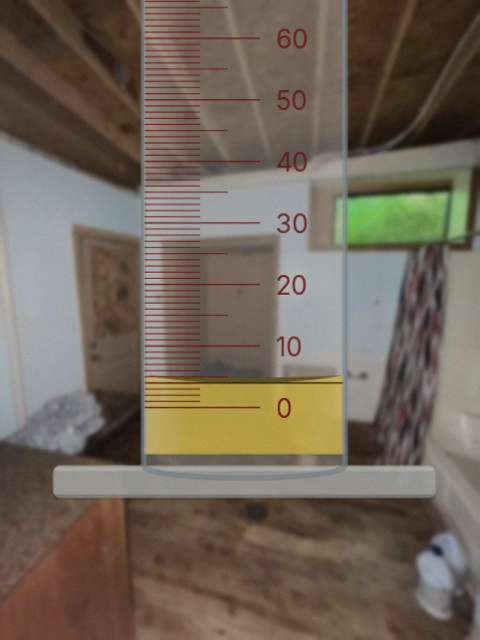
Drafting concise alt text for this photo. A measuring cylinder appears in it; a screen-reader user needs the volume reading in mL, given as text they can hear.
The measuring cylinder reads 4 mL
